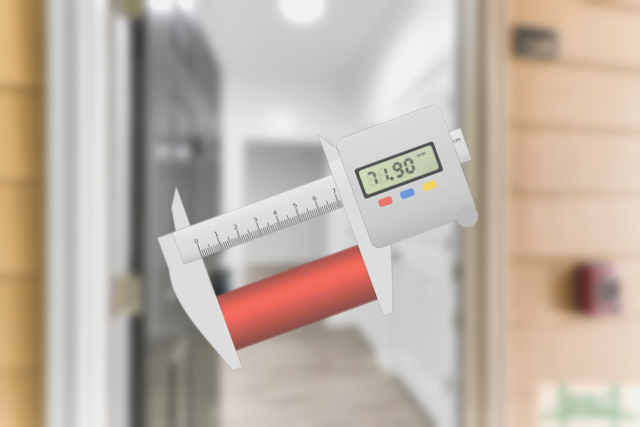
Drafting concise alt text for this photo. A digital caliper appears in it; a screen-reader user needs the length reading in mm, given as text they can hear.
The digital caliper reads 71.90 mm
